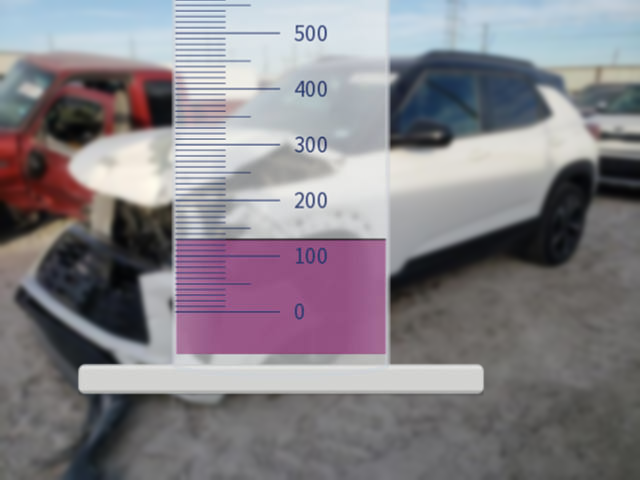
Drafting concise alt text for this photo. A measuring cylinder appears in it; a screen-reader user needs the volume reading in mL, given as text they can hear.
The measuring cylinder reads 130 mL
